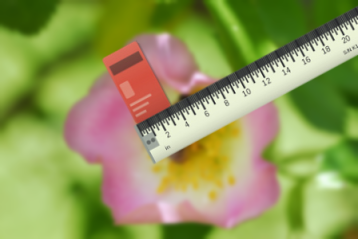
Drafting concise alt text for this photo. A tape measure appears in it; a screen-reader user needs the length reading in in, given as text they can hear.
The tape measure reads 3.5 in
